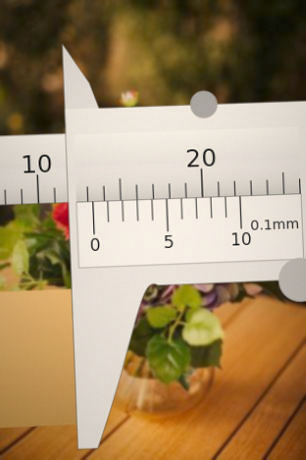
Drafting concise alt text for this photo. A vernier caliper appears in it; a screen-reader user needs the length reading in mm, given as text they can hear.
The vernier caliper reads 13.3 mm
